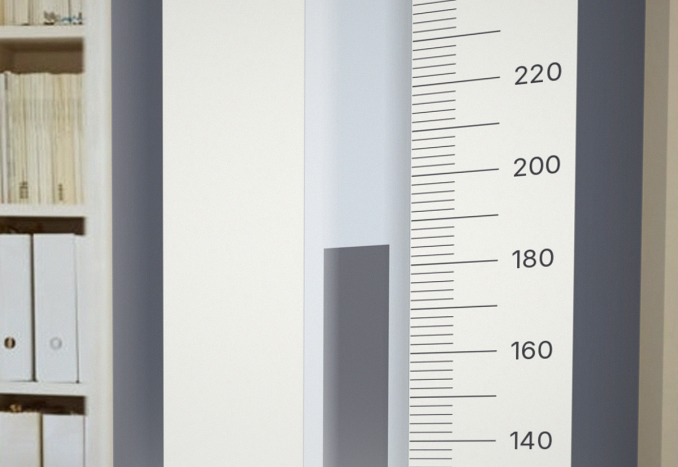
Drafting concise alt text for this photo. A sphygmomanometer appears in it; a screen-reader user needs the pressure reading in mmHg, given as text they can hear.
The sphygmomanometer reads 185 mmHg
